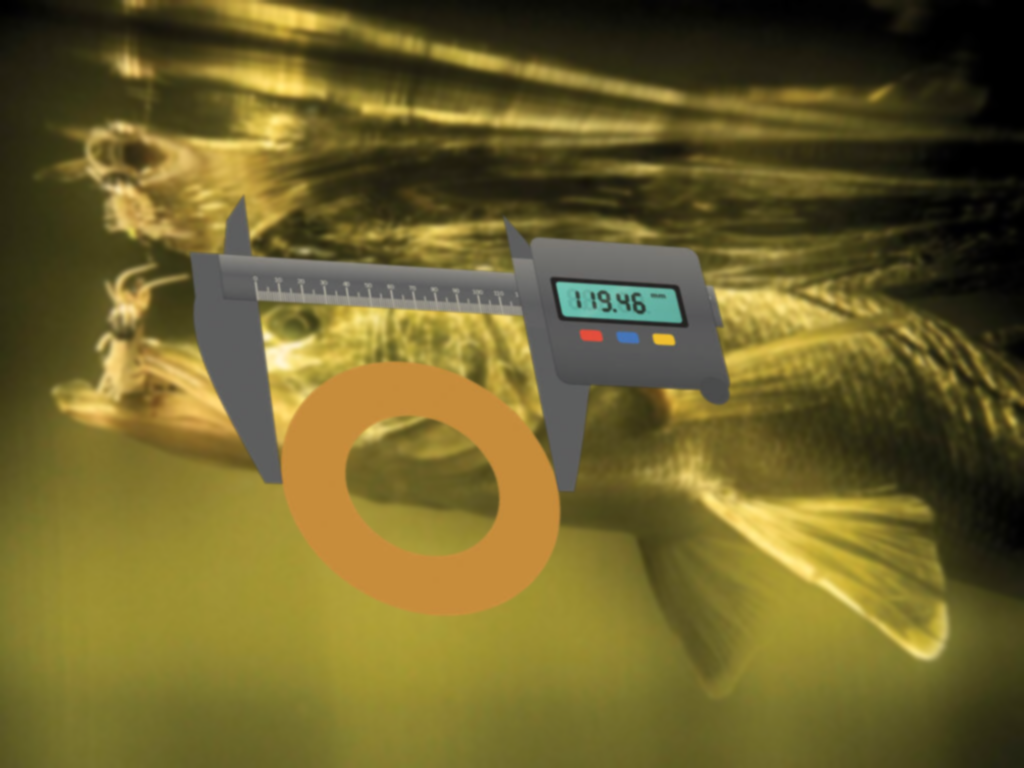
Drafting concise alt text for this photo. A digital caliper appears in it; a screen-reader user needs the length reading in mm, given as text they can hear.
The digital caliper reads 119.46 mm
